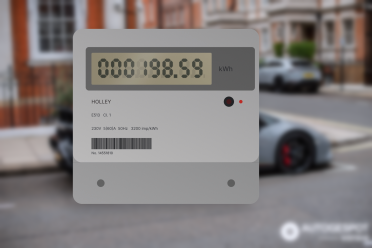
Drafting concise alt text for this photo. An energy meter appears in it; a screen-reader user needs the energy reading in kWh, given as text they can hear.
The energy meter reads 198.59 kWh
